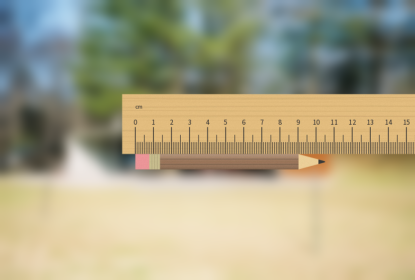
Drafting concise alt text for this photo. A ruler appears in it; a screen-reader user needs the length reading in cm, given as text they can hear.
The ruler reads 10.5 cm
